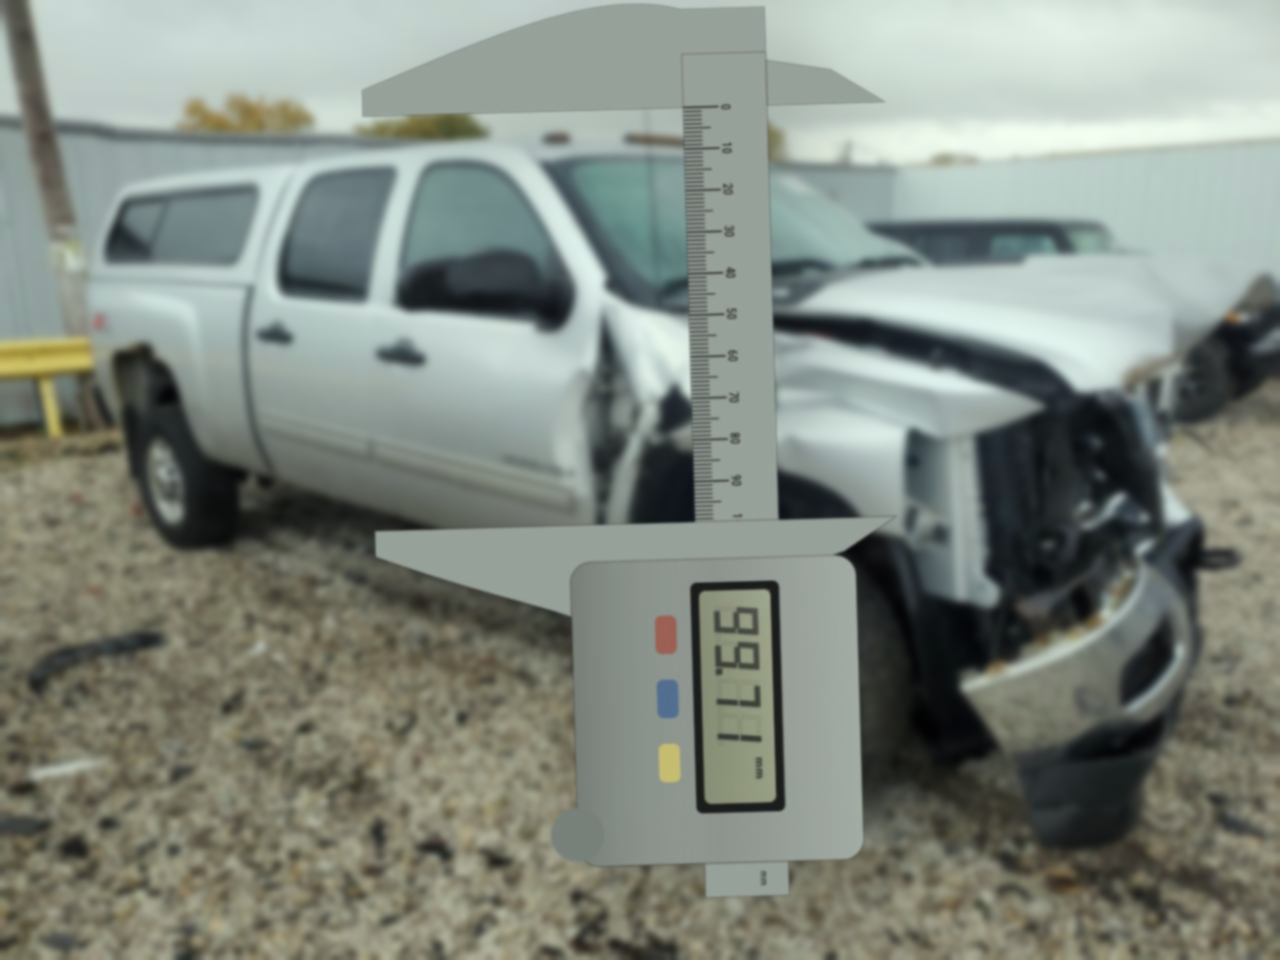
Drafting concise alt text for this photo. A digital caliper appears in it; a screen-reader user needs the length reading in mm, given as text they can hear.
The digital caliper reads 99.71 mm
